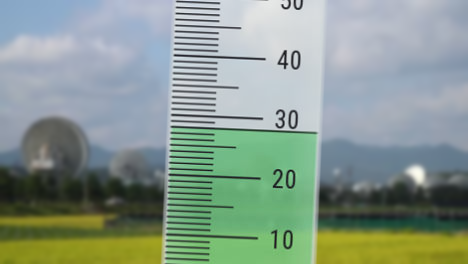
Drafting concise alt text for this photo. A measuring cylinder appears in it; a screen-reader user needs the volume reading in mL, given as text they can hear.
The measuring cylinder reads 28 mL
